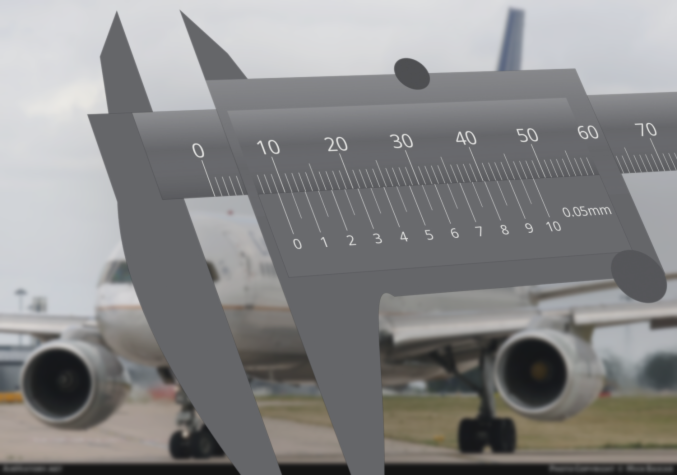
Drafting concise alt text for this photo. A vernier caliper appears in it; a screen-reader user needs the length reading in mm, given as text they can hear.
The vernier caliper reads 9.0 mm
